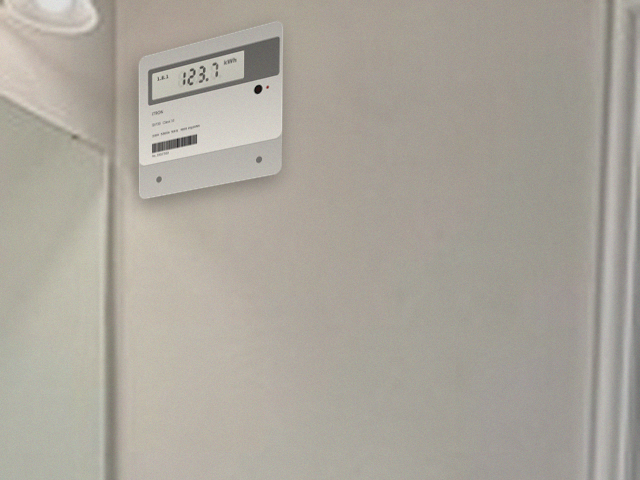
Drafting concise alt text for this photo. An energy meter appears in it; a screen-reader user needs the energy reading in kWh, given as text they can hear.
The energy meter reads 123.7 kWh
